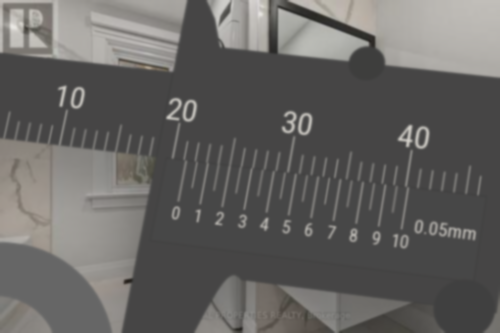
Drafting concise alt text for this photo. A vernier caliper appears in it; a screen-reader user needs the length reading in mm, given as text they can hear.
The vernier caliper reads 21.2 mm
